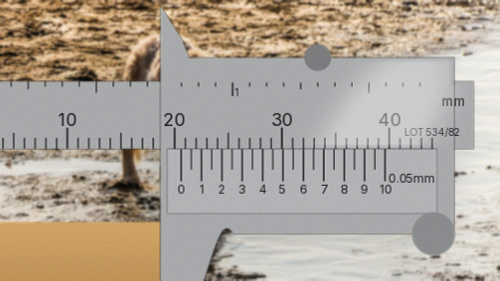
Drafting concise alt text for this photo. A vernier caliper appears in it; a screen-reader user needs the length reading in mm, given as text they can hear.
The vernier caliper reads 20.6 mm
